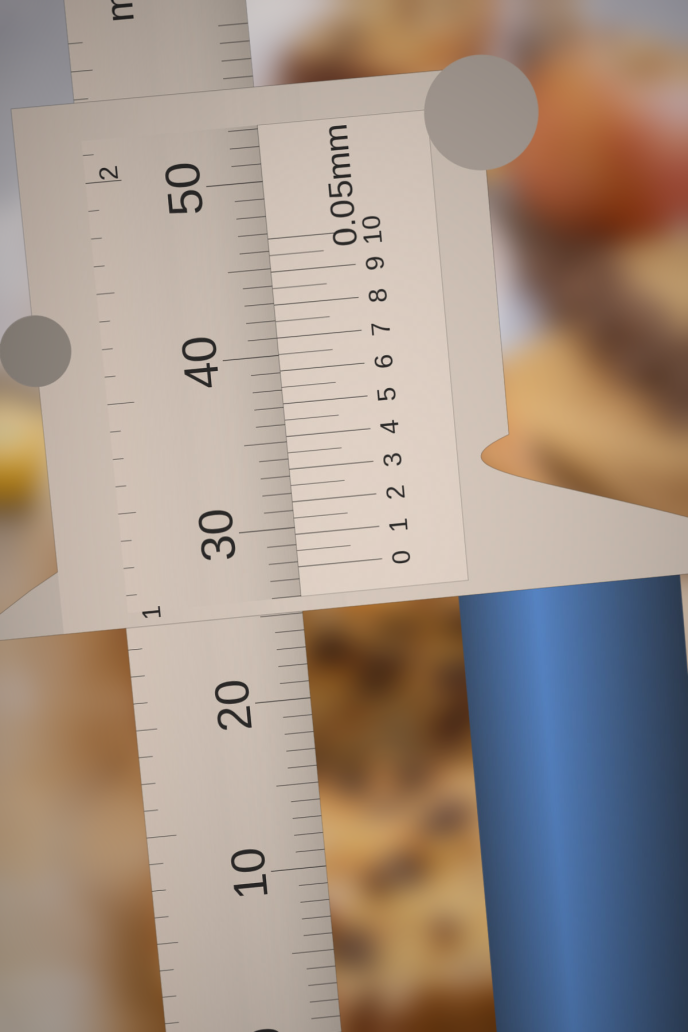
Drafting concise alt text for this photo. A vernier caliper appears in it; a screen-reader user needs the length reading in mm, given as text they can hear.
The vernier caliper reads 27.7 mm
